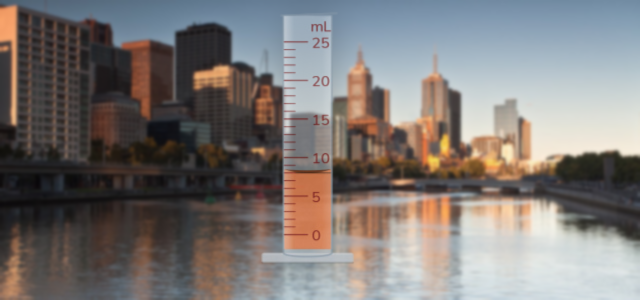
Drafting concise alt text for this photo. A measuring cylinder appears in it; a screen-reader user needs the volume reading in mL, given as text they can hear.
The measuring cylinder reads 8 mL
